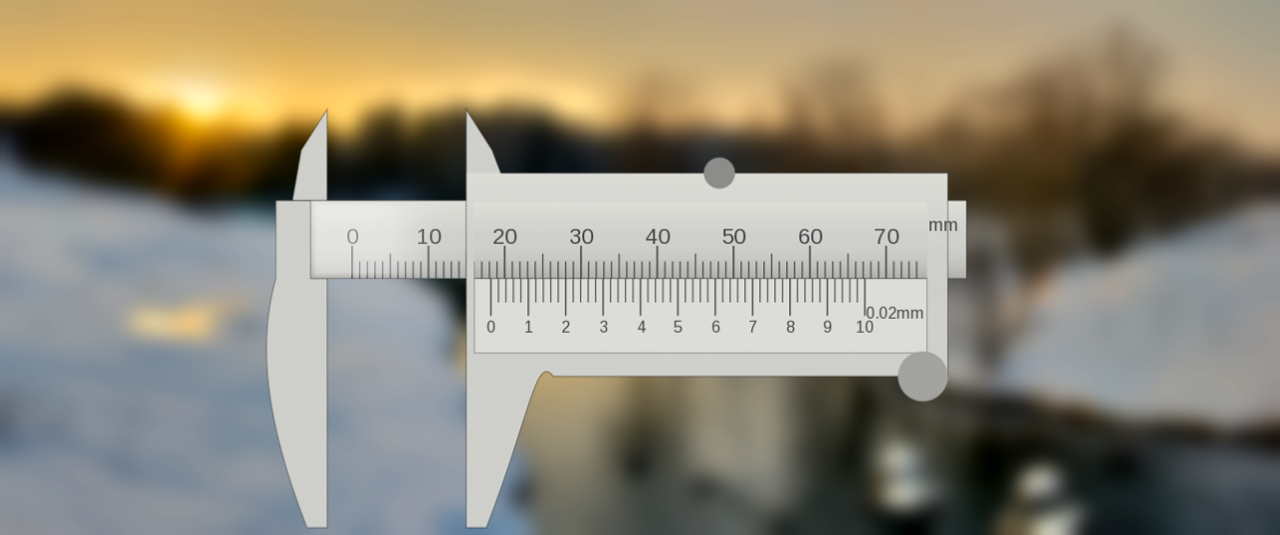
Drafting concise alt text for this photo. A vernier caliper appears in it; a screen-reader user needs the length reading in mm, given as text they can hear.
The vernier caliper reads 18.2 mm
